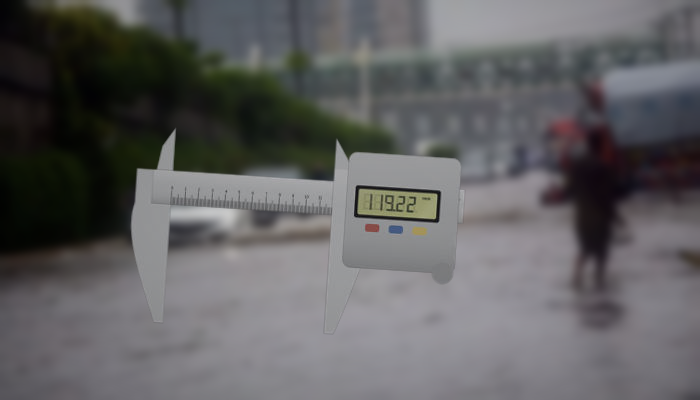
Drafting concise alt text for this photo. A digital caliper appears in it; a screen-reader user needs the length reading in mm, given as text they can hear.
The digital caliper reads 119.22 mm
